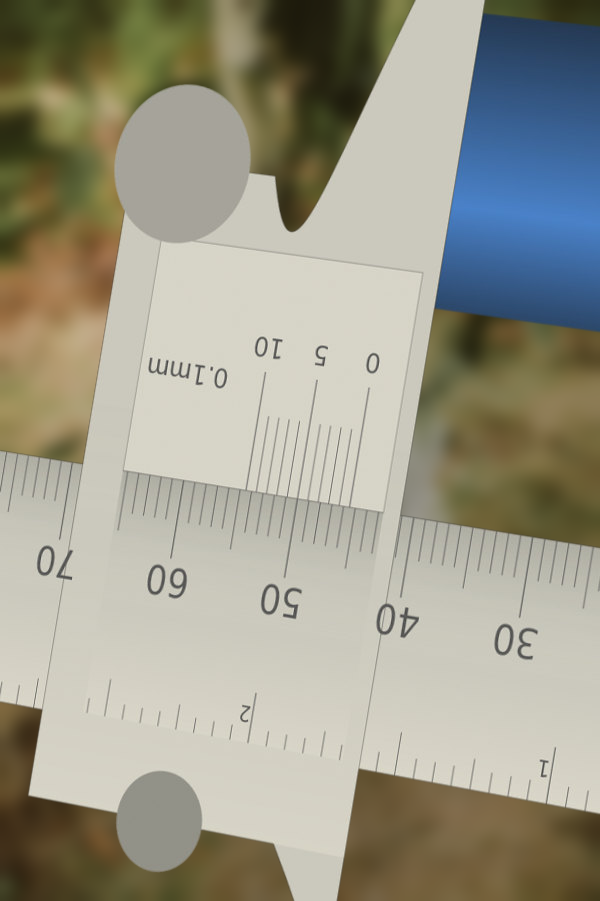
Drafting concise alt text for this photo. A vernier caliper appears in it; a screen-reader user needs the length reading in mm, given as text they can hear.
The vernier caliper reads 45.5 mm
